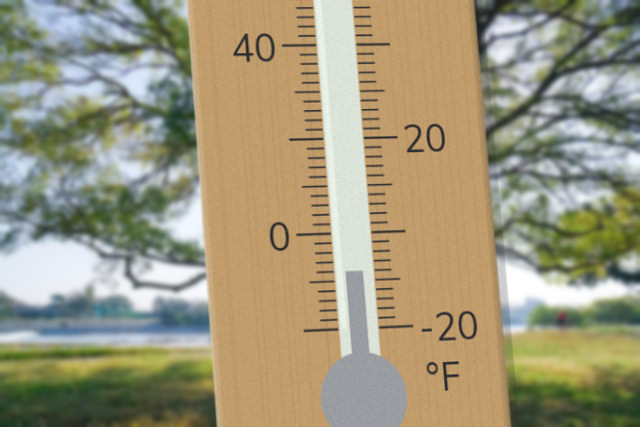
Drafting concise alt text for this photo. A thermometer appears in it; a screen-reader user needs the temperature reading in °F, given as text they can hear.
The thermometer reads -8 °F
